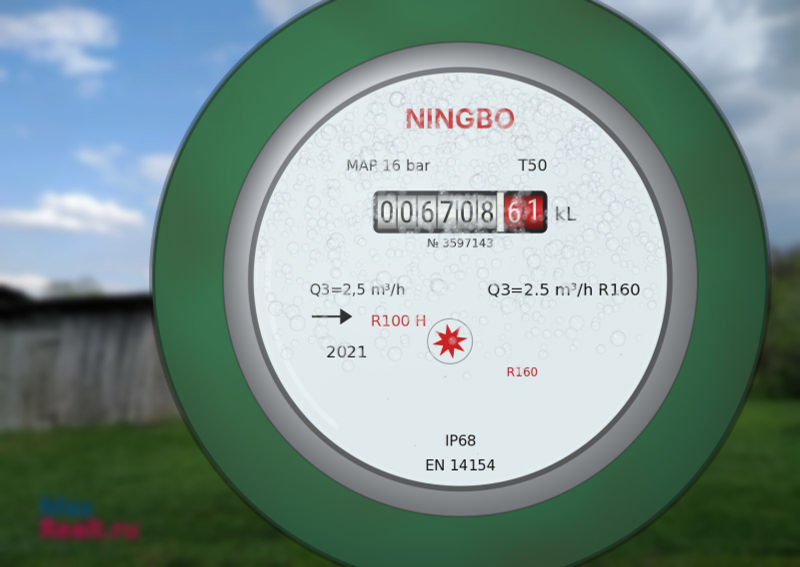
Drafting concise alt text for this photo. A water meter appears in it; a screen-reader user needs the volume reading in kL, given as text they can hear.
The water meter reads 6708.61 kL
